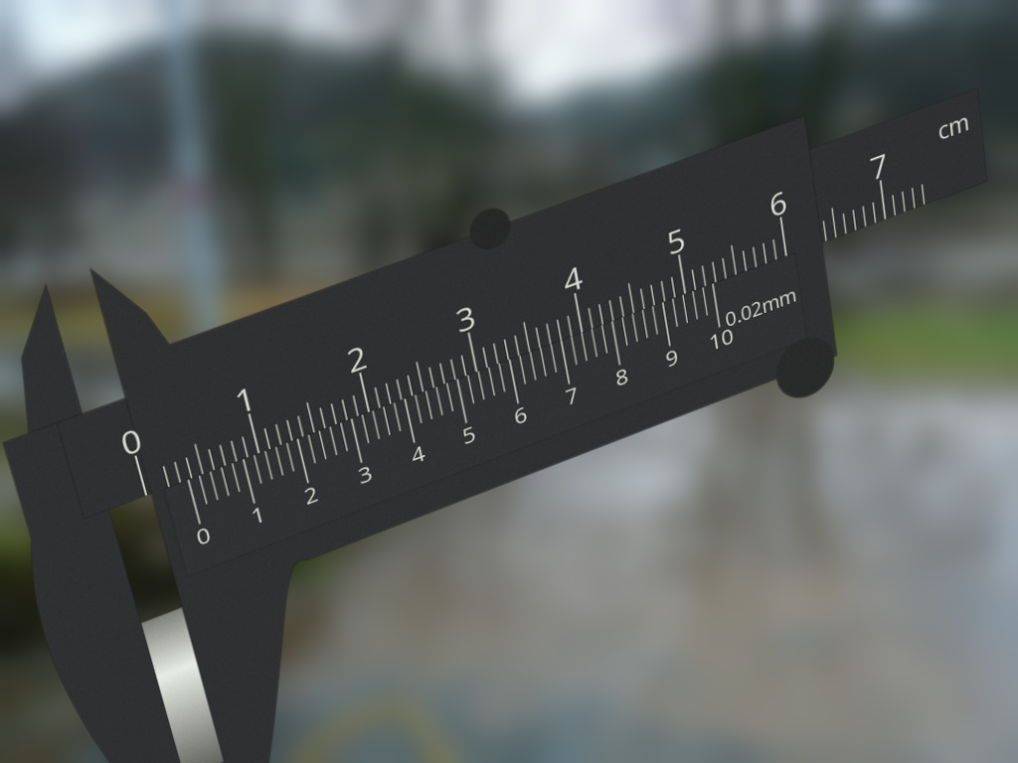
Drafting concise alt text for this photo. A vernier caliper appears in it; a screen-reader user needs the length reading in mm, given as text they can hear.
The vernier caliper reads 3.7 mm
